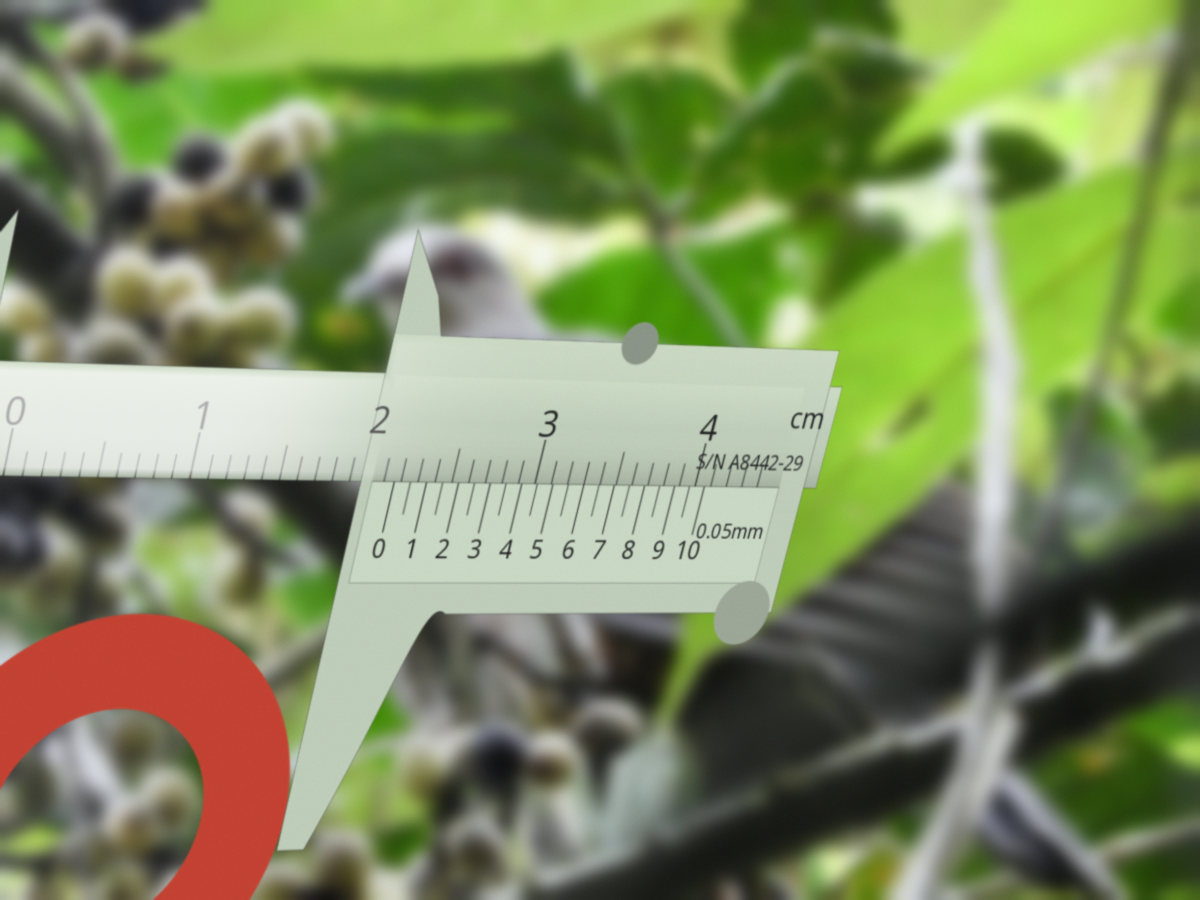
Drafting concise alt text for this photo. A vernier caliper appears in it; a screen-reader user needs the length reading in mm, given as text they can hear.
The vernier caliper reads 21.6 mm
